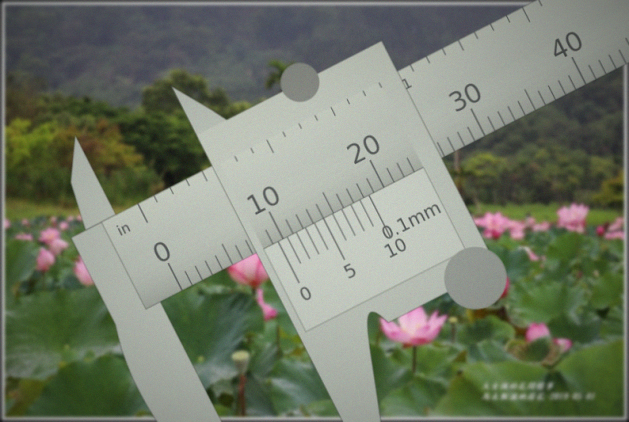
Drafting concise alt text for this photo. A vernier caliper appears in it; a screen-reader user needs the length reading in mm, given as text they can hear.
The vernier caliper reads 9.5 mm
